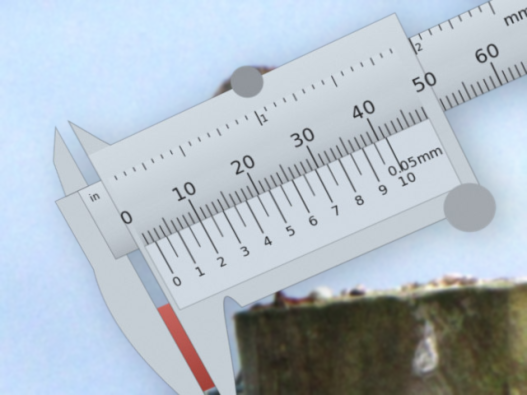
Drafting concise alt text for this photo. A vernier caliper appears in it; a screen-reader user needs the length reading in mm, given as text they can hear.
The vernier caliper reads 2.2 mm
